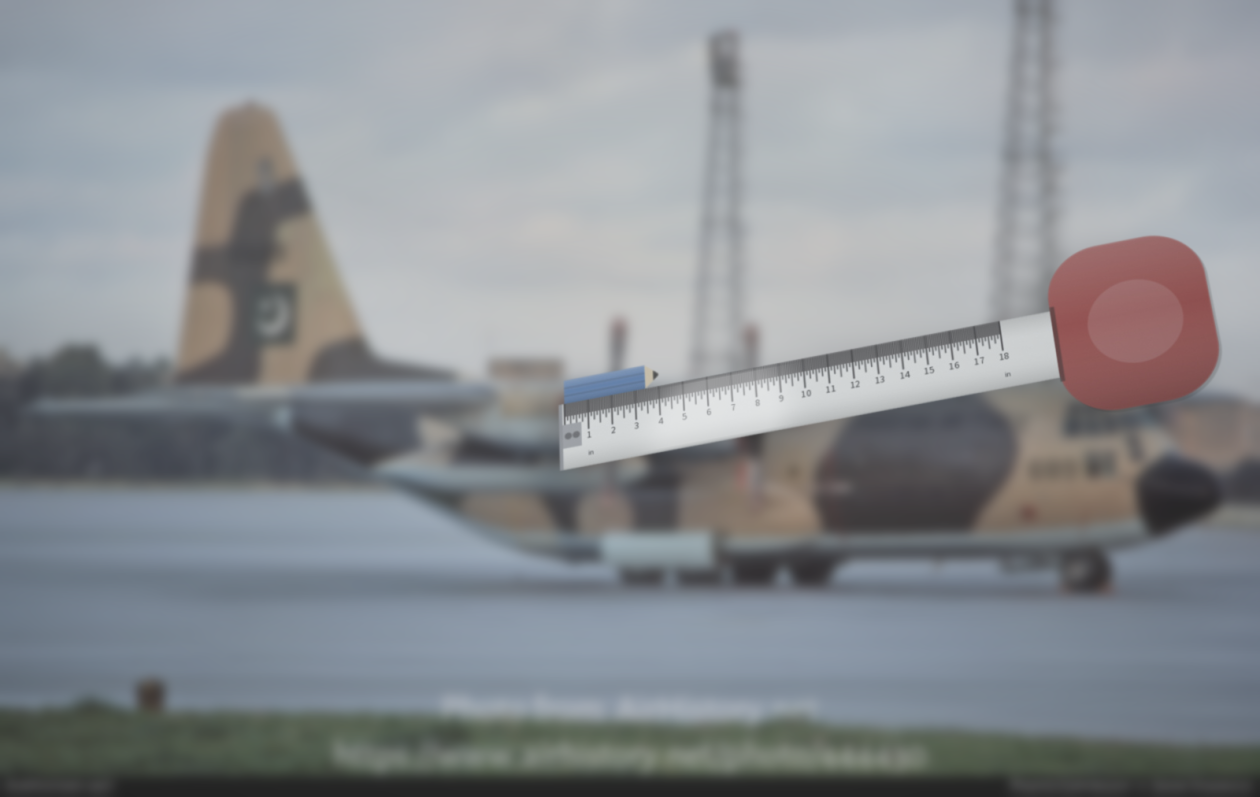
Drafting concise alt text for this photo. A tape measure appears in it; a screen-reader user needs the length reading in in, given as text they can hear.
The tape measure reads 4 in
